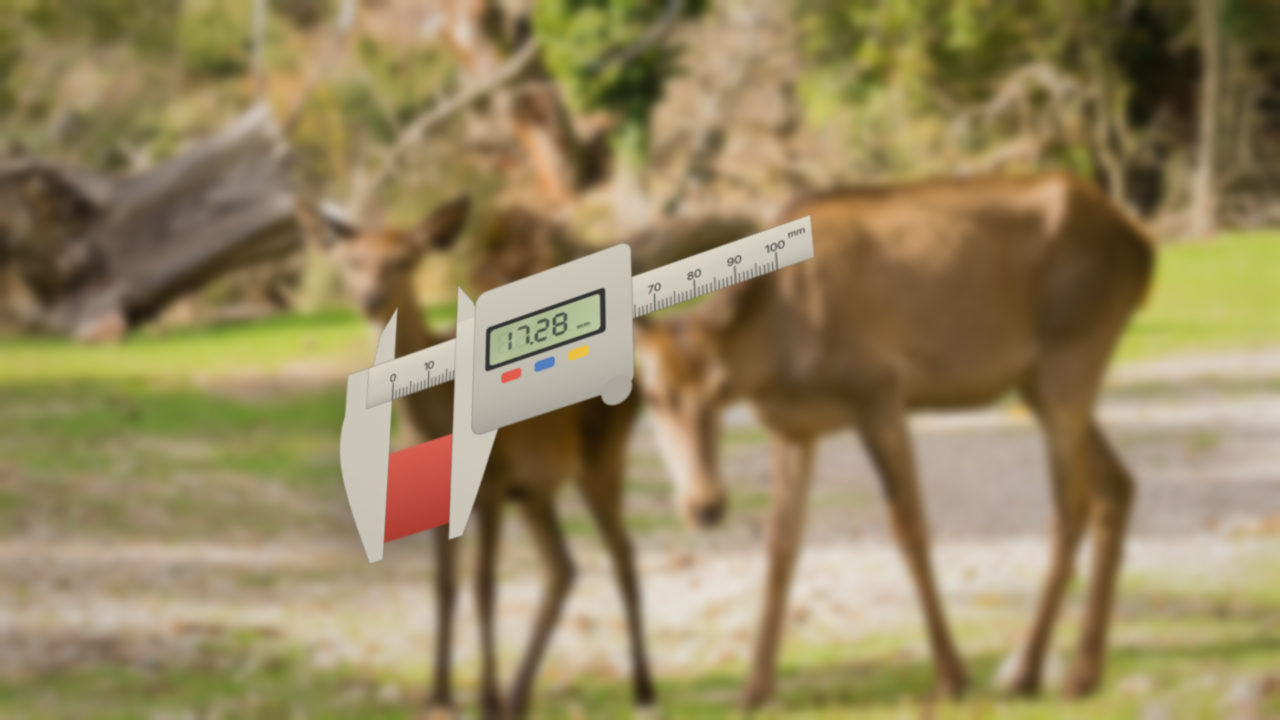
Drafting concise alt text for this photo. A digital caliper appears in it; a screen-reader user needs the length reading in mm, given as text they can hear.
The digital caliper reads 17.28 mm
